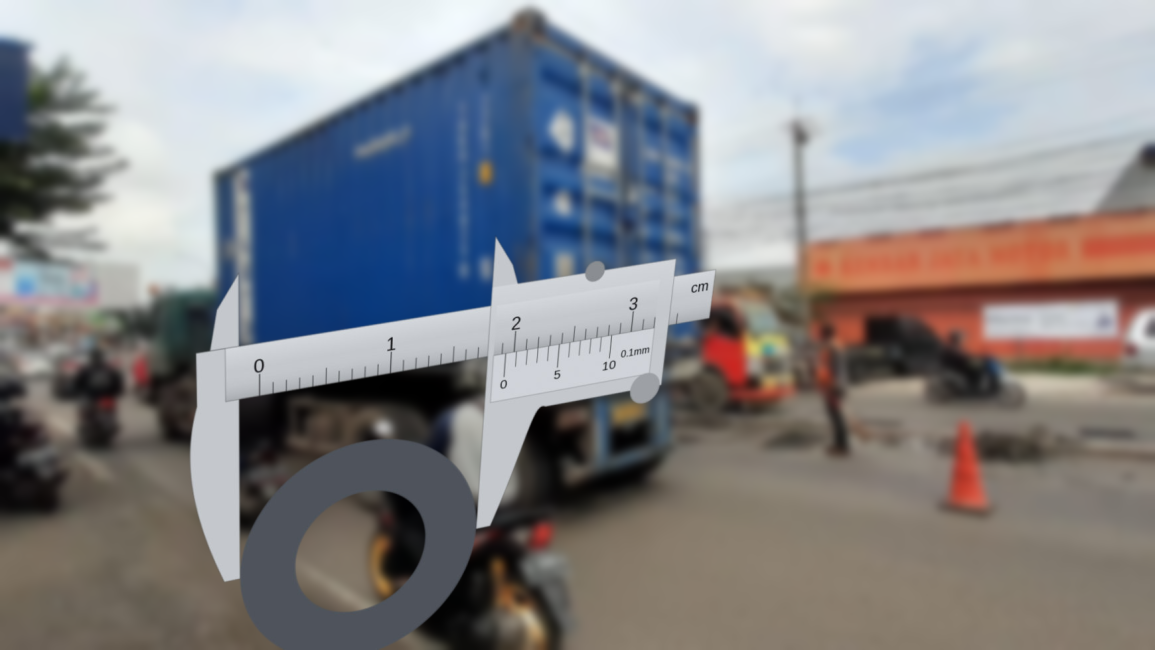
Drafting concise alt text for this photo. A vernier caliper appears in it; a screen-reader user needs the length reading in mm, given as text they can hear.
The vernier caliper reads 19.3 mm
